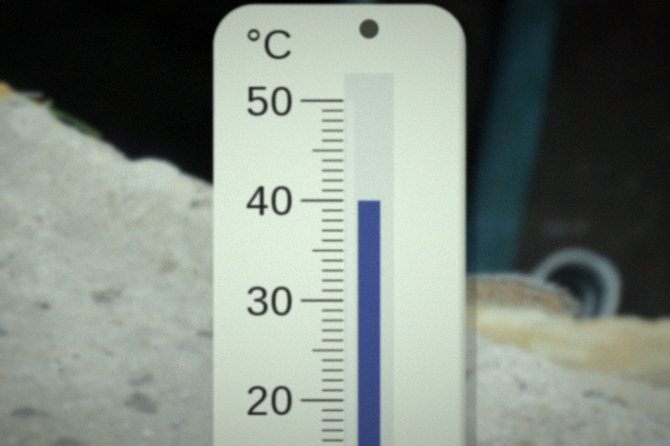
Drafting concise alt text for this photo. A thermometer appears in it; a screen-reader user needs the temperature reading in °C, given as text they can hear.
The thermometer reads 40 °C
